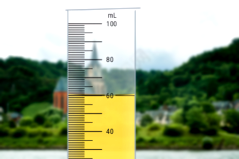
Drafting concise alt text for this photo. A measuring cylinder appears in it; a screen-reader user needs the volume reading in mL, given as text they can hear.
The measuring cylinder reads 60 mL
